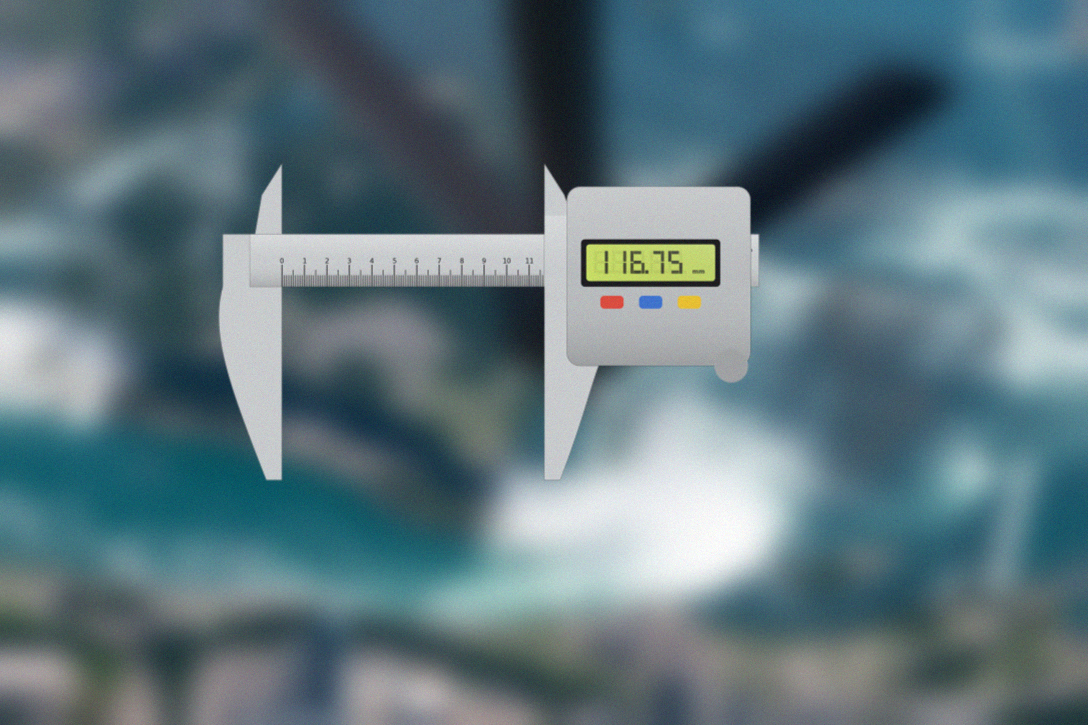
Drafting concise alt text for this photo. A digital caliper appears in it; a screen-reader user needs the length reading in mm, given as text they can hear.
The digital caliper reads 116.75 mm
